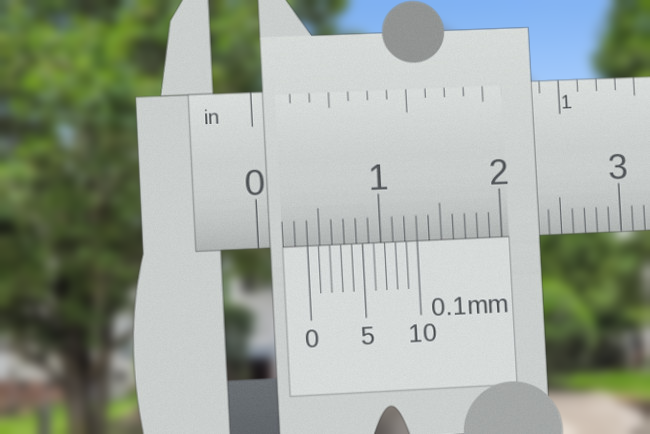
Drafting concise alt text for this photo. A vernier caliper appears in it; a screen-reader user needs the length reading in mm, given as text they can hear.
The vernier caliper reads 4.0 mm
